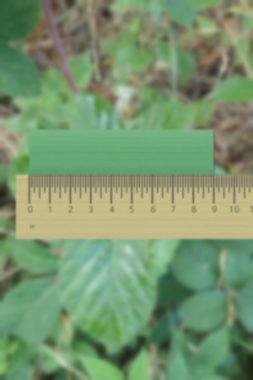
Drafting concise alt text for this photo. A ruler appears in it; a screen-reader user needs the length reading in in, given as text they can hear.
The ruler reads 9 in
